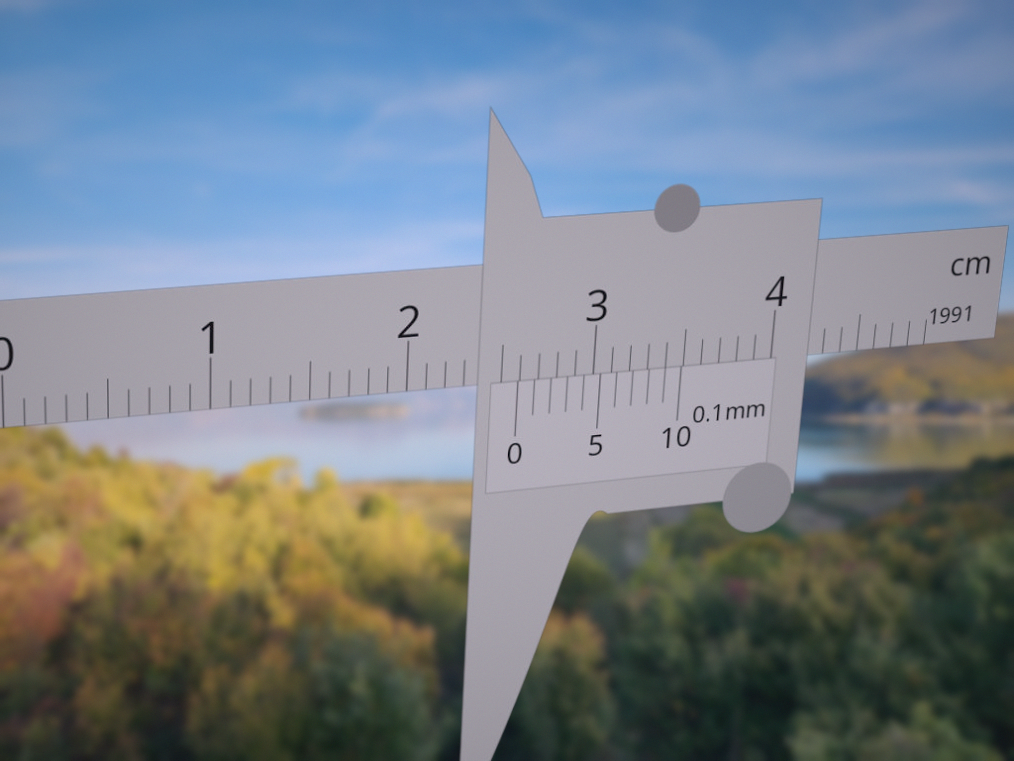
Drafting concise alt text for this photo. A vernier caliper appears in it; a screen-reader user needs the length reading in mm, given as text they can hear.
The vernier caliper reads 25.9 mm
